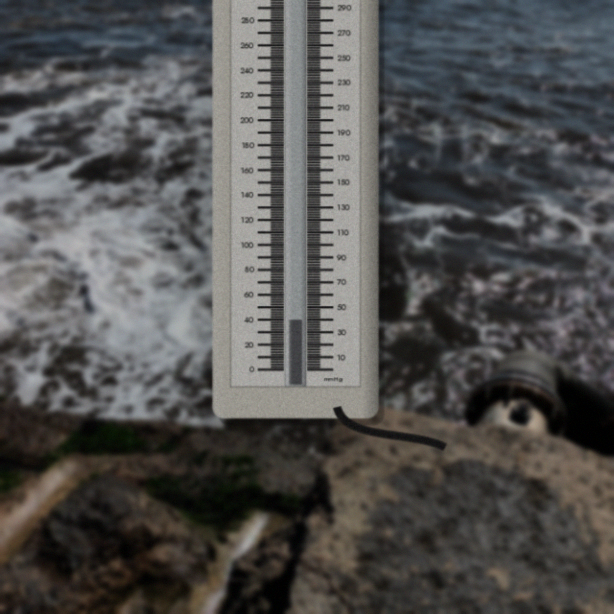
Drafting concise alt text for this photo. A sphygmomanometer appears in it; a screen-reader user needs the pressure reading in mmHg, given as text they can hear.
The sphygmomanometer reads 40 mmHg
